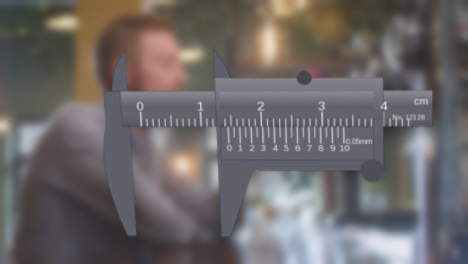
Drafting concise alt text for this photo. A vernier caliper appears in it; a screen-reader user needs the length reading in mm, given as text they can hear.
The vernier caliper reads 14.5 mm
